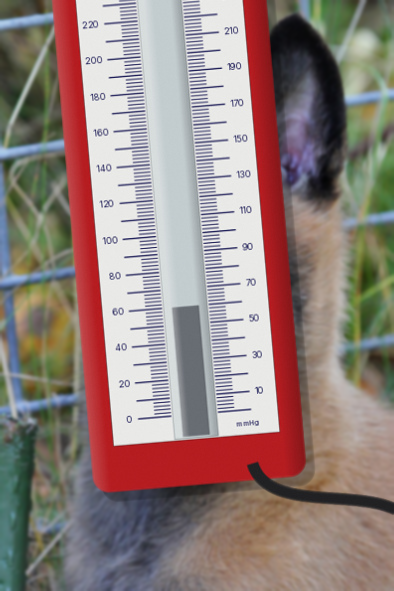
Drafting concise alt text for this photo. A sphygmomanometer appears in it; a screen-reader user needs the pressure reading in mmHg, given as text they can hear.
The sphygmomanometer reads 60 mmHg
